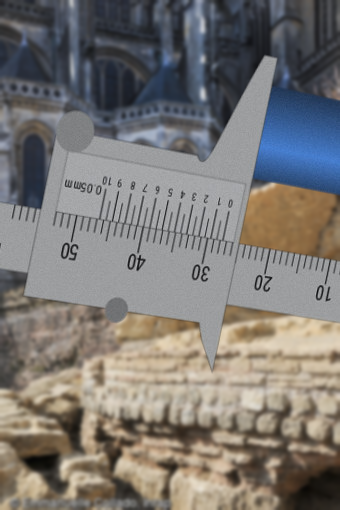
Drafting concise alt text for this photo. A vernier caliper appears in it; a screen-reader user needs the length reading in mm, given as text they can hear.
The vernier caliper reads 27.6 mm
